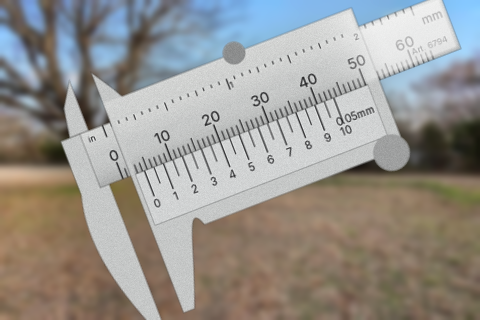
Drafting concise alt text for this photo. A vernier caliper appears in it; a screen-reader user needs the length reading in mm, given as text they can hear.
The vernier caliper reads 4.4 mm
